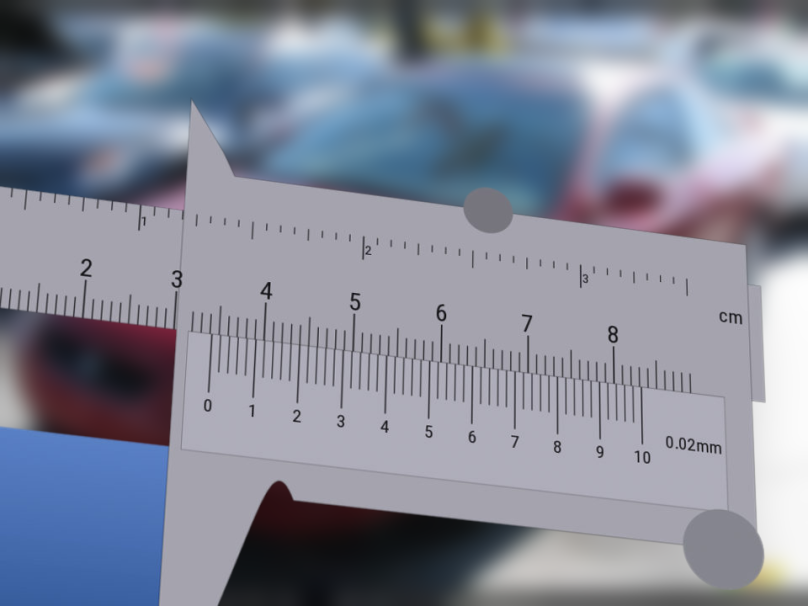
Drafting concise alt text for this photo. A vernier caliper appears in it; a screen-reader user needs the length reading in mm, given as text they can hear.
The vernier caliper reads 34.2 mm
